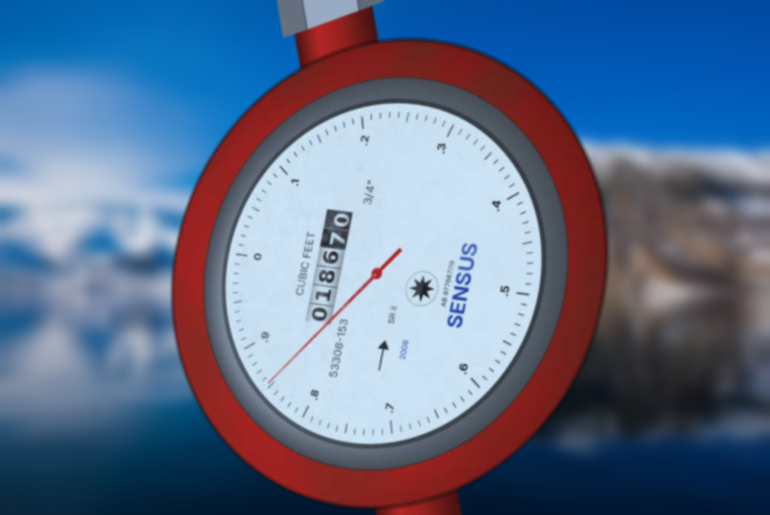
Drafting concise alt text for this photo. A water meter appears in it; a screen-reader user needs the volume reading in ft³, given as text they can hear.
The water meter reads 18669.85 ft³
